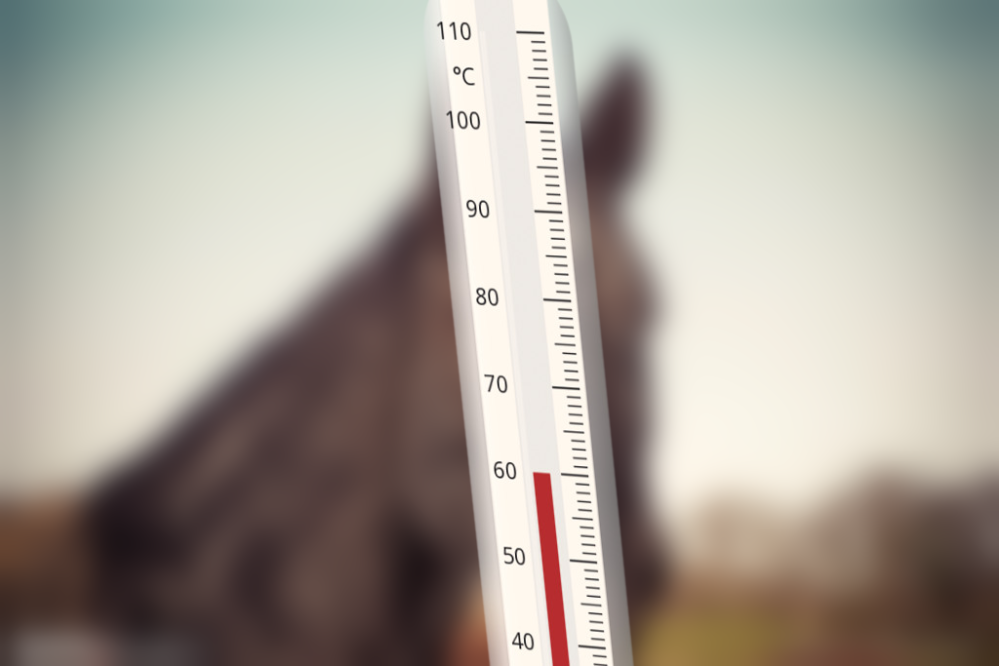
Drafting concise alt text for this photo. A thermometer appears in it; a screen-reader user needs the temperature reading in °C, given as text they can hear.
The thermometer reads 60 °C
